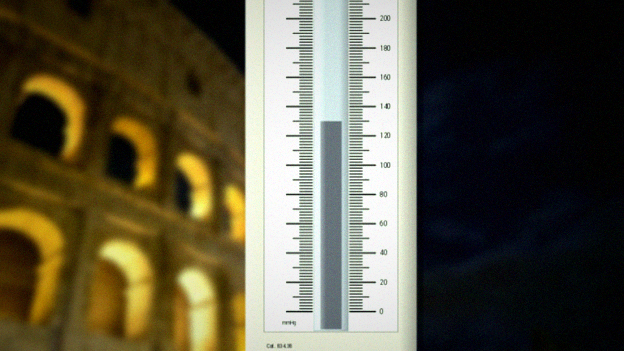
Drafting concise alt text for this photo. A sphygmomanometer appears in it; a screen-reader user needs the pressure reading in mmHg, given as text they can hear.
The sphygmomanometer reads 130 mmHg
